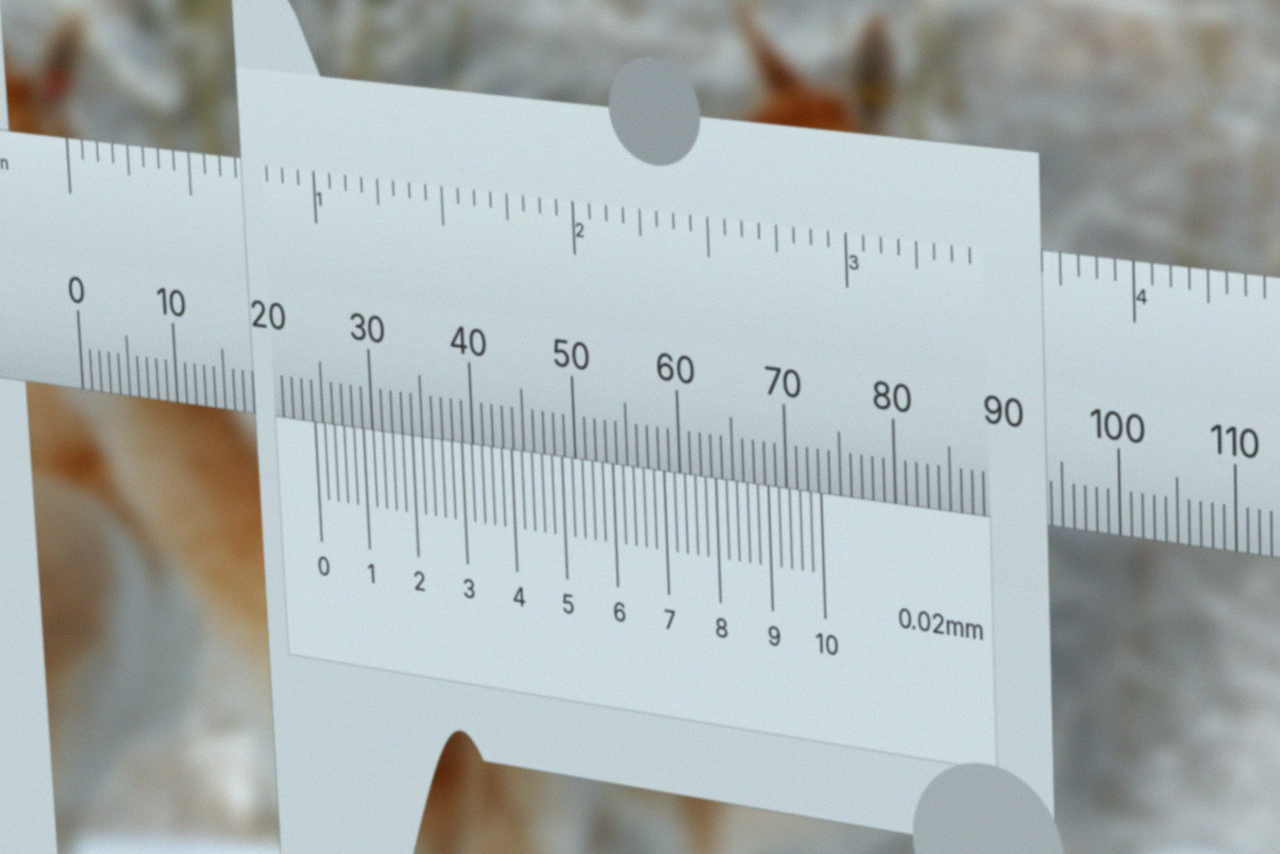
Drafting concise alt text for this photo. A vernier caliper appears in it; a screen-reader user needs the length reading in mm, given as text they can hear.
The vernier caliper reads 24.2 mm
